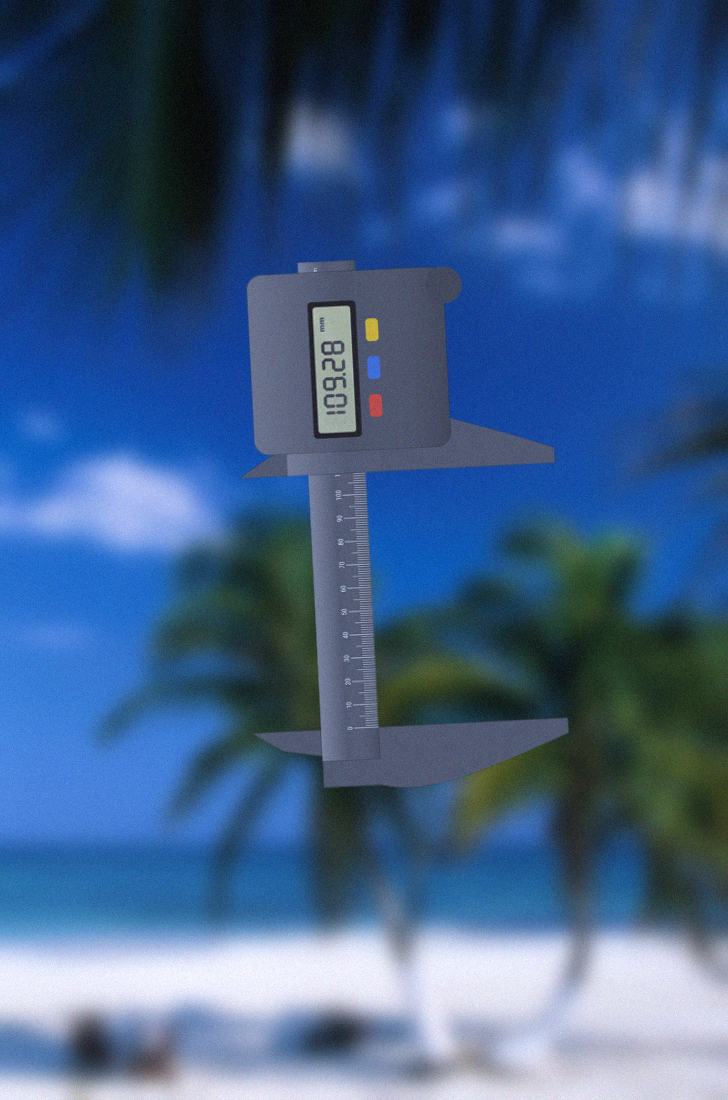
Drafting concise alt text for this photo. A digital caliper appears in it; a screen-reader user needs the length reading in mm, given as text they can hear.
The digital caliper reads 109.28 mm
